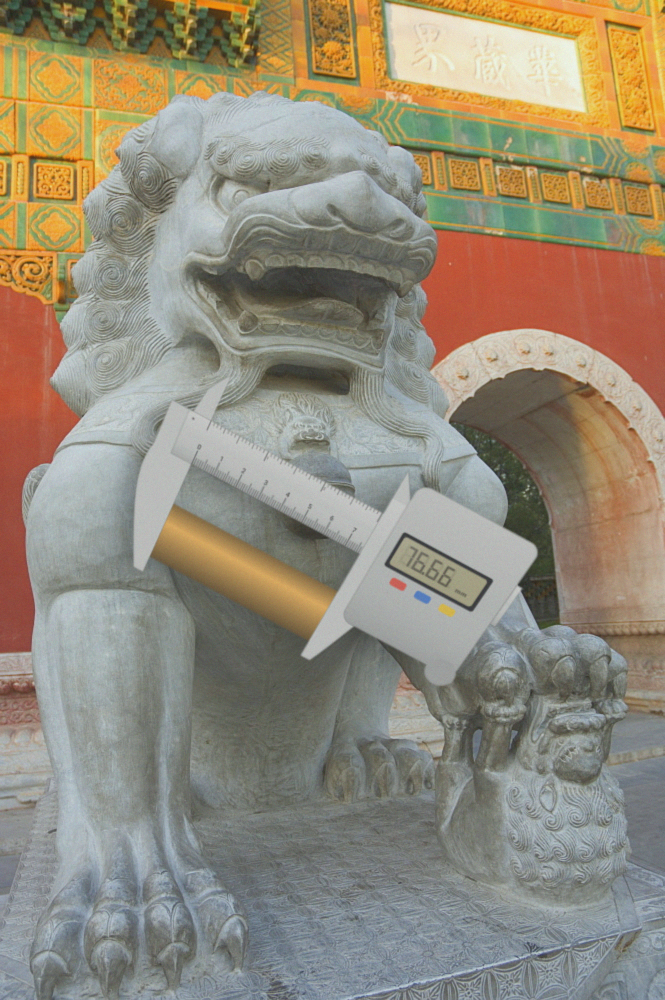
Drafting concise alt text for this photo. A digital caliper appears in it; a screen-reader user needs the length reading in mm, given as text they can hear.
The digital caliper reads 76.66 mm
